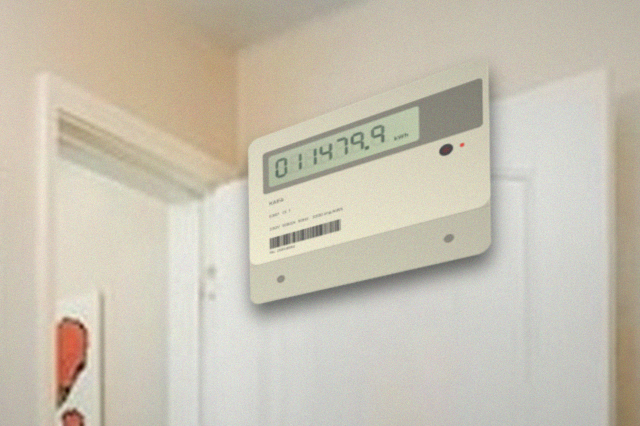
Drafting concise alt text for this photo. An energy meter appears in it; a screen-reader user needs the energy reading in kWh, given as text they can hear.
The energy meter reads 11479.9 kWh
